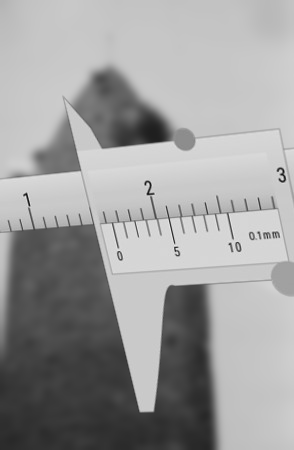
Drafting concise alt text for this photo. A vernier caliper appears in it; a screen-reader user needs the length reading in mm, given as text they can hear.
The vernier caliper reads 16.5 mm
